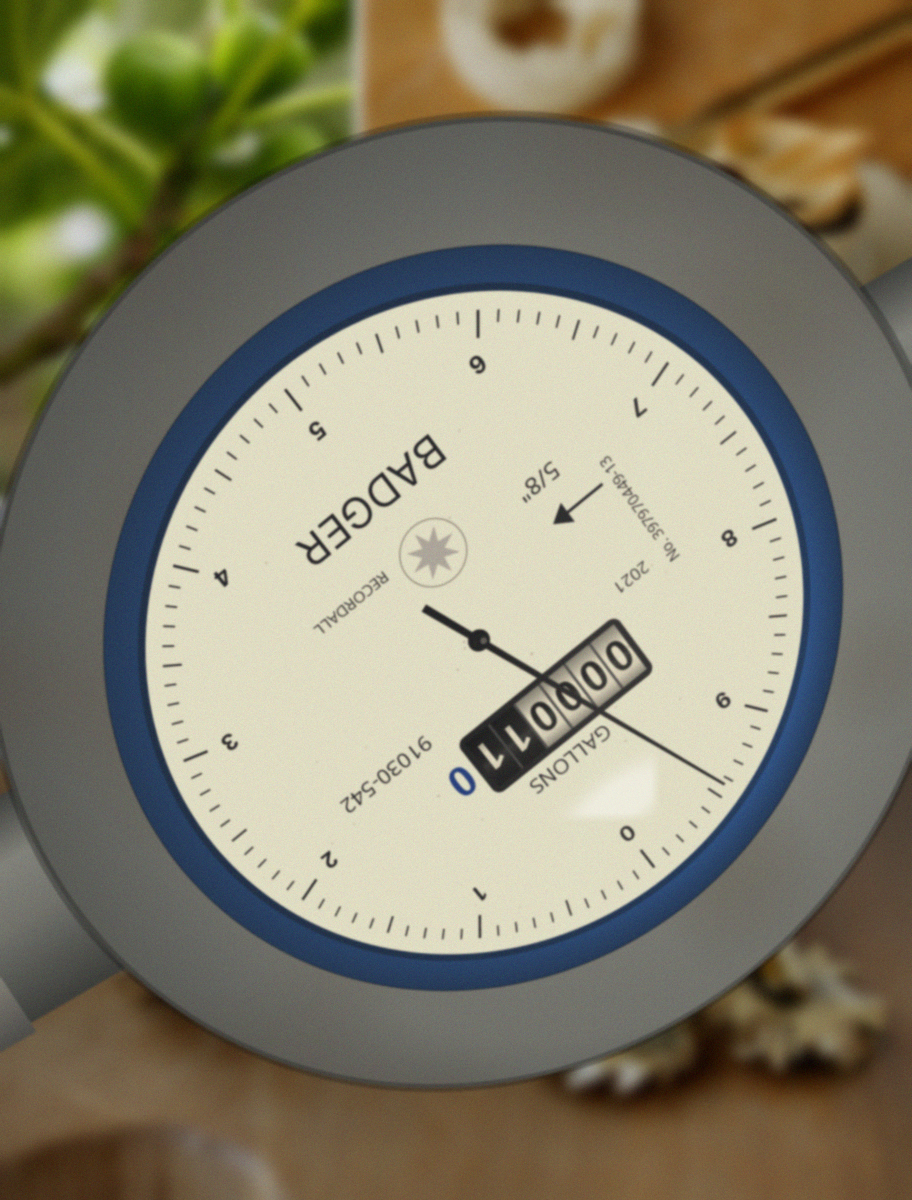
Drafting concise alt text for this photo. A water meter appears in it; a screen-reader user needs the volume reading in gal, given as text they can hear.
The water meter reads 109.4 gal
